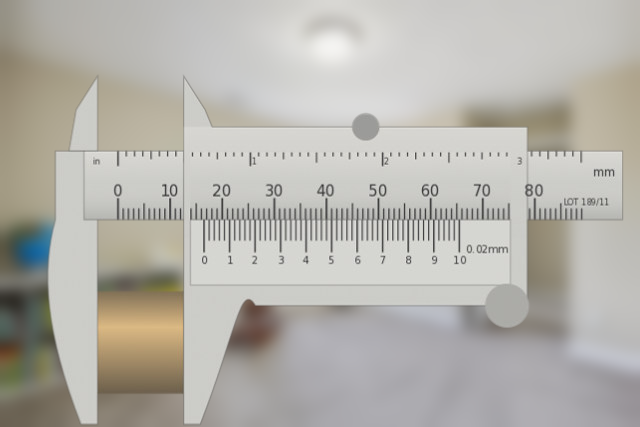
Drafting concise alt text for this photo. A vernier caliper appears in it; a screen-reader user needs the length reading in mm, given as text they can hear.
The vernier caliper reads 16.5 mm
